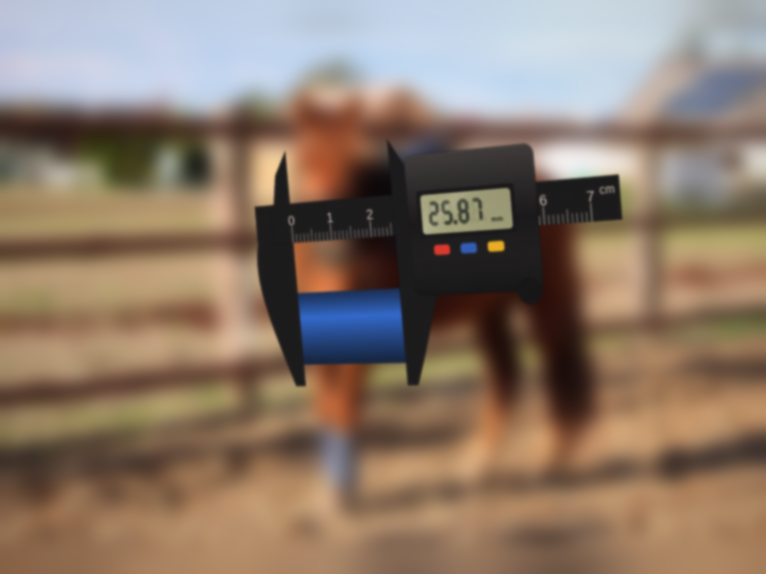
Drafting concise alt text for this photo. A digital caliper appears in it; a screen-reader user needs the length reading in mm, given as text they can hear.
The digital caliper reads 25.87 mm
